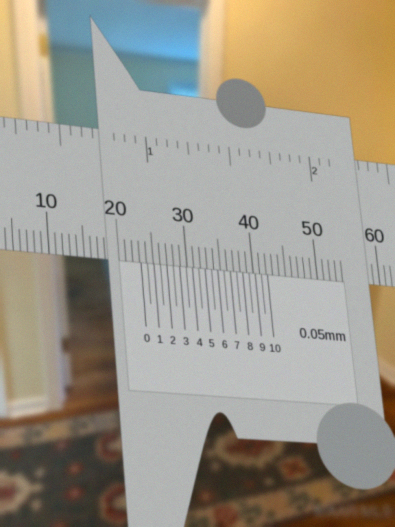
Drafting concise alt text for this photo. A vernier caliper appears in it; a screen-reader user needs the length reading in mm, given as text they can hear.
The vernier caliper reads 23.2 mm
